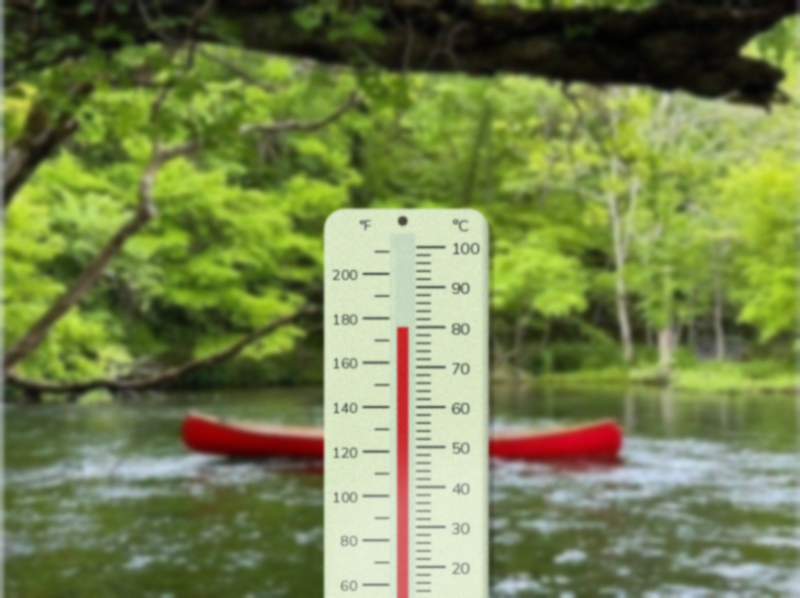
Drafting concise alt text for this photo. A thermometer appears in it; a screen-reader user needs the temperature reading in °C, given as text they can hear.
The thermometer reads 80 °C
